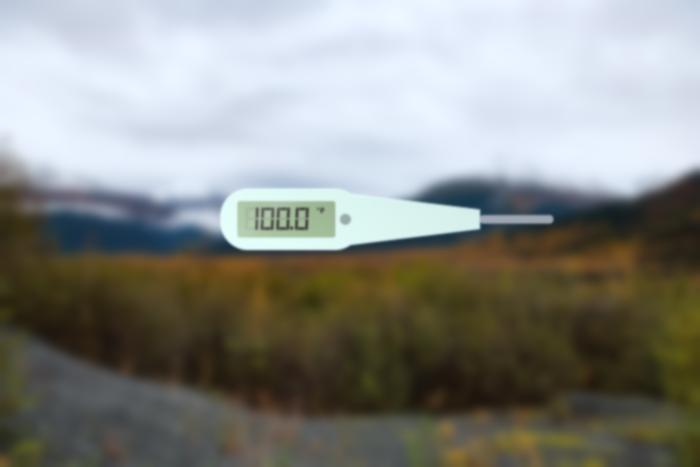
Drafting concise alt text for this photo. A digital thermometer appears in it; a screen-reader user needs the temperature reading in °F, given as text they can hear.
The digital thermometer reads 100.0 °F
